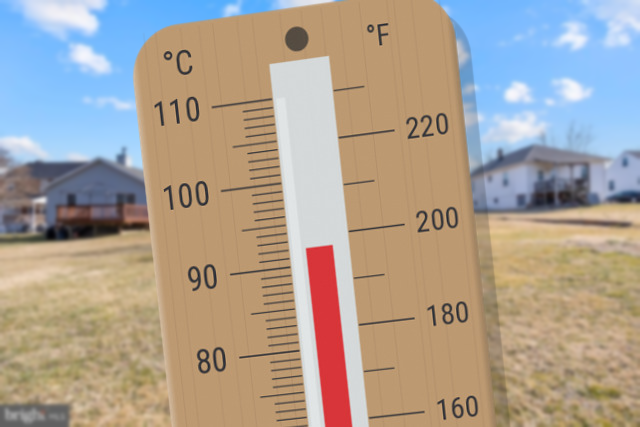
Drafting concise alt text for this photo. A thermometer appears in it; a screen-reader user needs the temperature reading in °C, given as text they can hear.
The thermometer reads 92 °C
